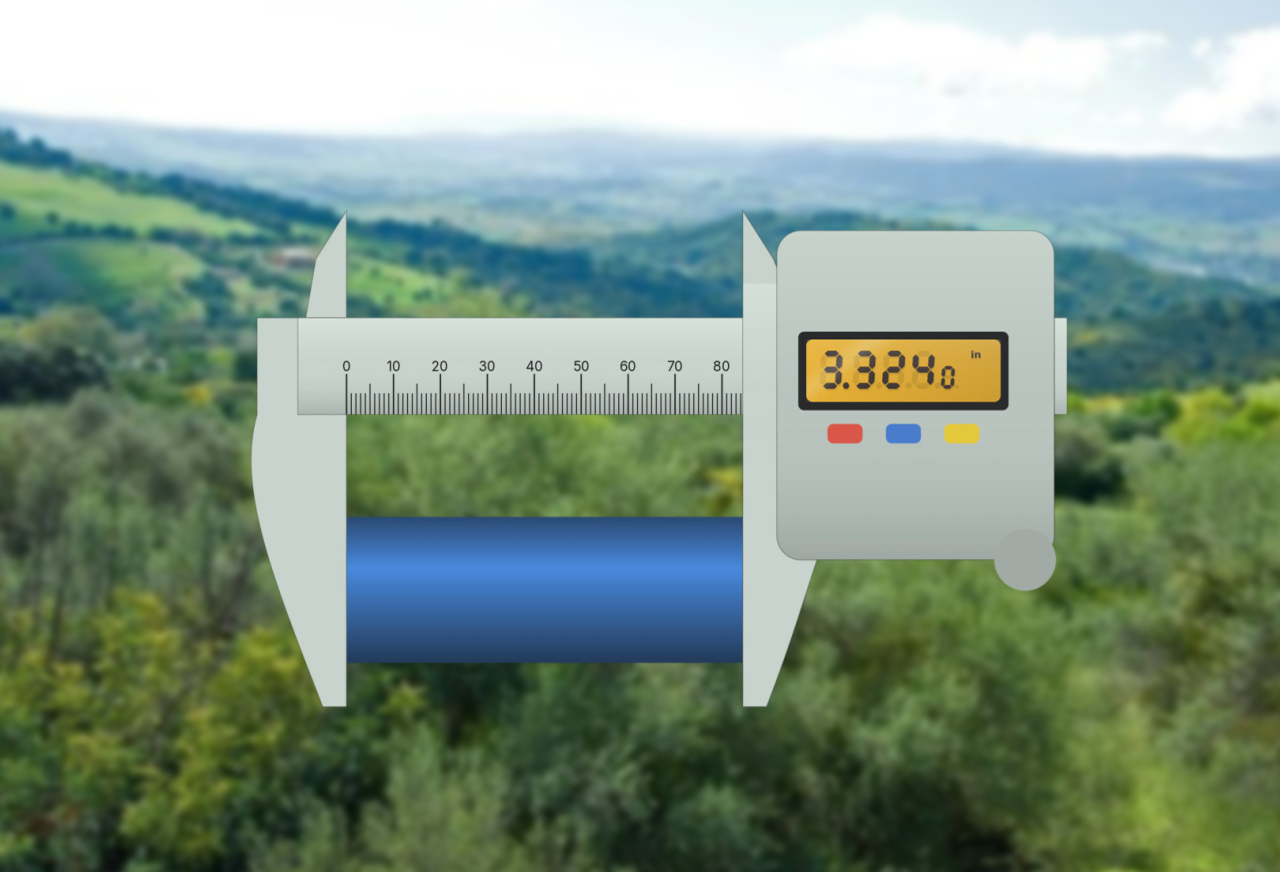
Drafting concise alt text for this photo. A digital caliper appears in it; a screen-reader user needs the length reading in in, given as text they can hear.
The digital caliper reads 3.3240 in
